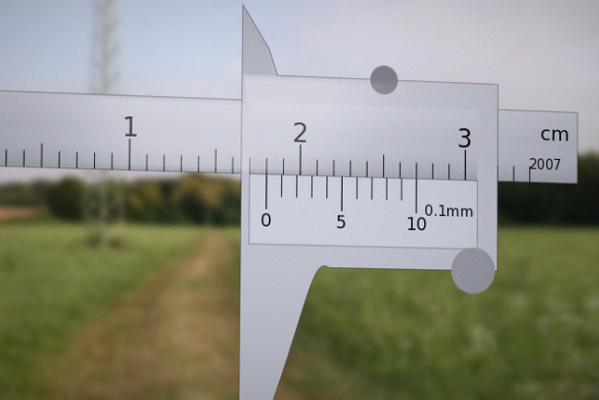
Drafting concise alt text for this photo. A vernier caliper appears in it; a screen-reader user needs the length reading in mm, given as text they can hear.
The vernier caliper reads 18.0 mm
